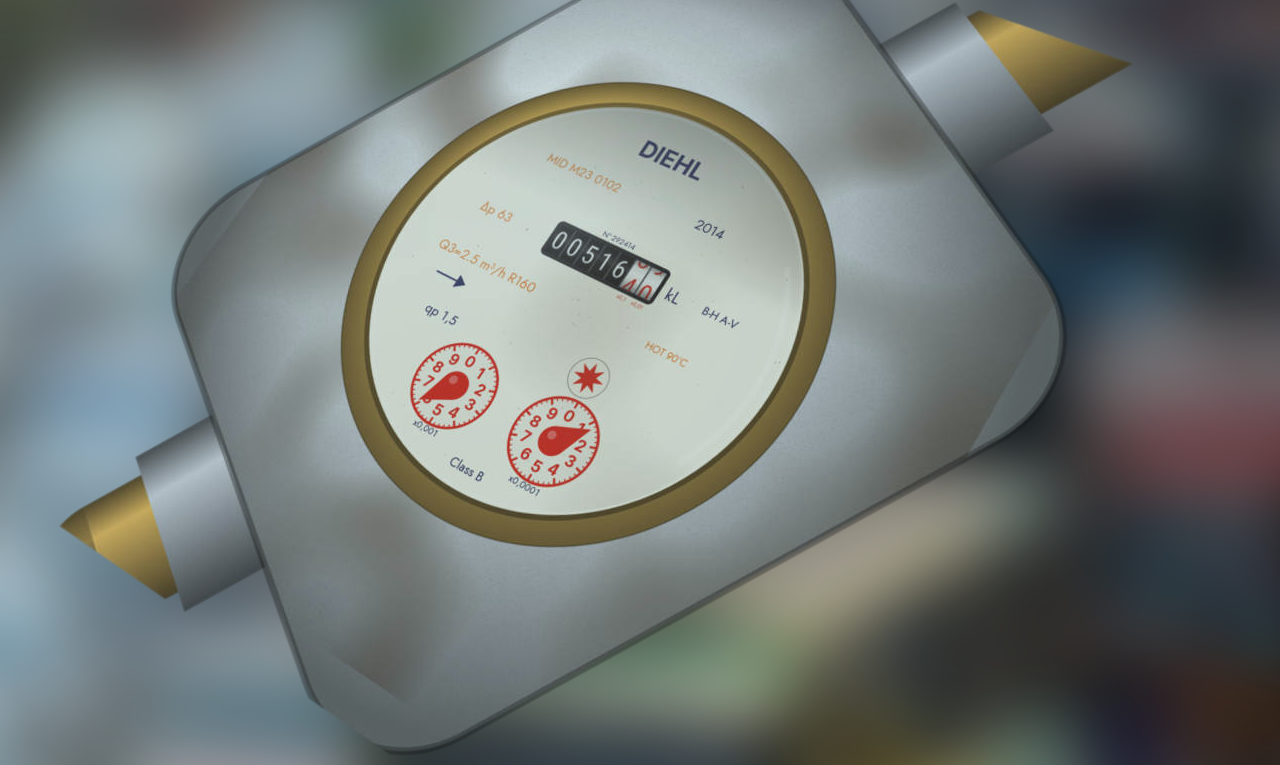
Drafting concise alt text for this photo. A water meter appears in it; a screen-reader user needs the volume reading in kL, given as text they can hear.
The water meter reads 516.3961 kL
